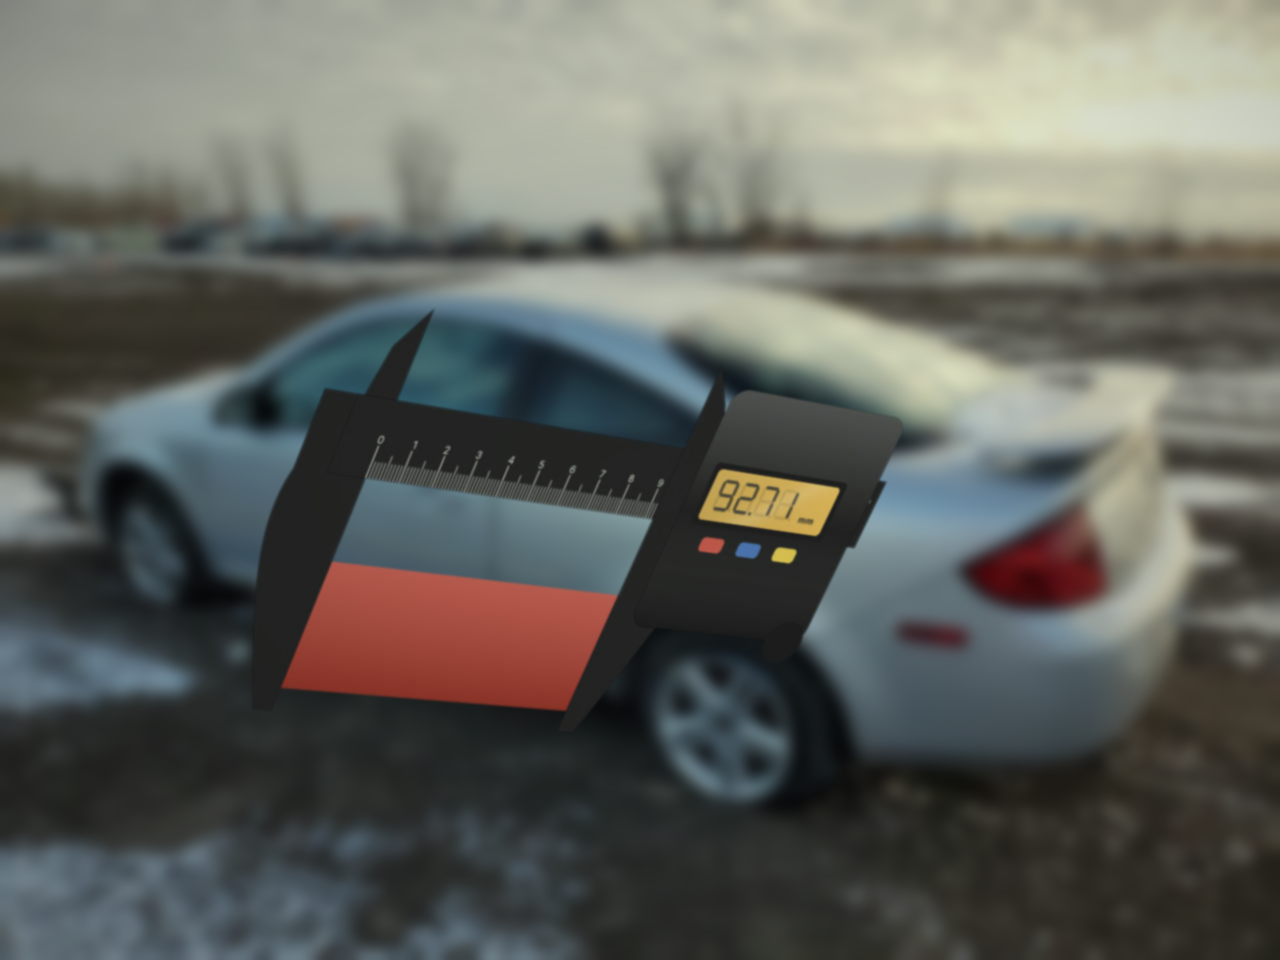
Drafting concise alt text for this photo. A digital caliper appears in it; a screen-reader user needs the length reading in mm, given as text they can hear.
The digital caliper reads 92.71 mm
